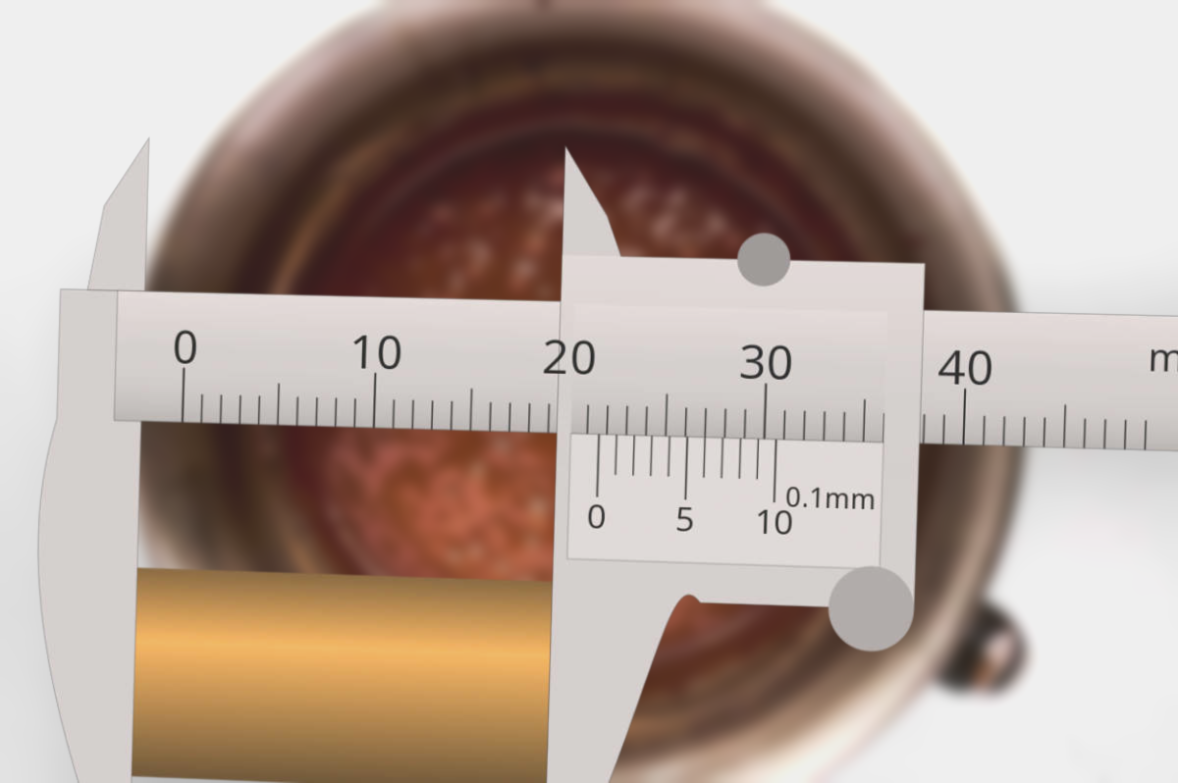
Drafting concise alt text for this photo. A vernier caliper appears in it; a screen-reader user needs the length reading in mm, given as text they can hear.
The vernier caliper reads 21.6 mm
